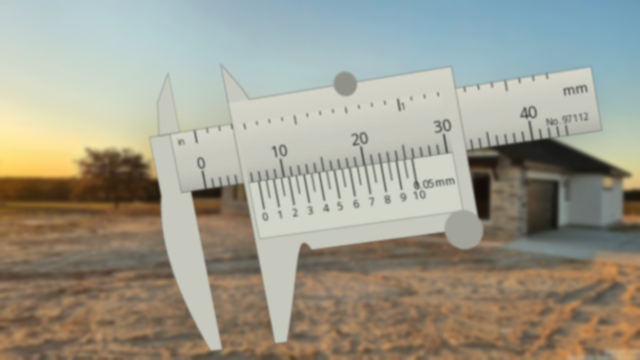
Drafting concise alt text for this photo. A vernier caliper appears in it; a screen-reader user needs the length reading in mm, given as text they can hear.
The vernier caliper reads 6.8 mm
